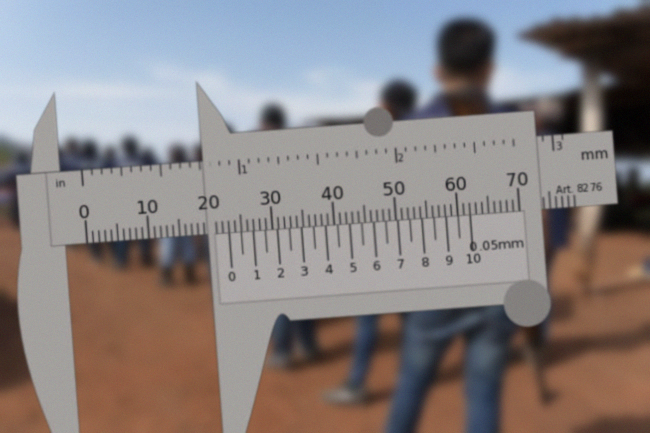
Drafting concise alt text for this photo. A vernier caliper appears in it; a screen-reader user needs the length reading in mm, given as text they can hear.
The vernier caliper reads 23.0 mm
